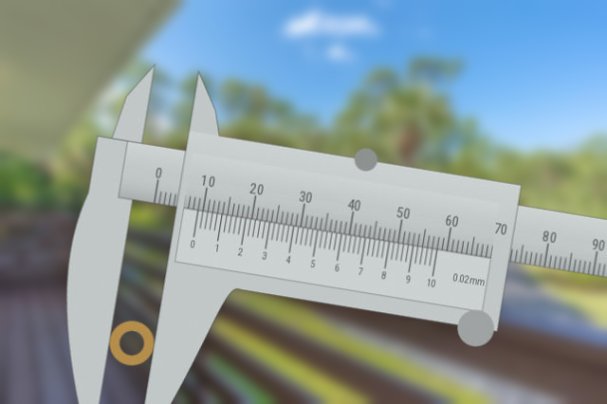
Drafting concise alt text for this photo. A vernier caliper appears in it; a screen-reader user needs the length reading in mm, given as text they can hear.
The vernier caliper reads 9.0 mm
